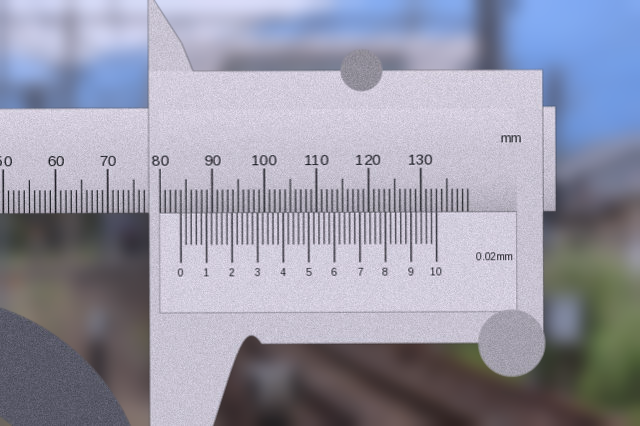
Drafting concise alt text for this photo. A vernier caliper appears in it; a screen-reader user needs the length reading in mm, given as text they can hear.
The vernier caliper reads 84.0 mm
